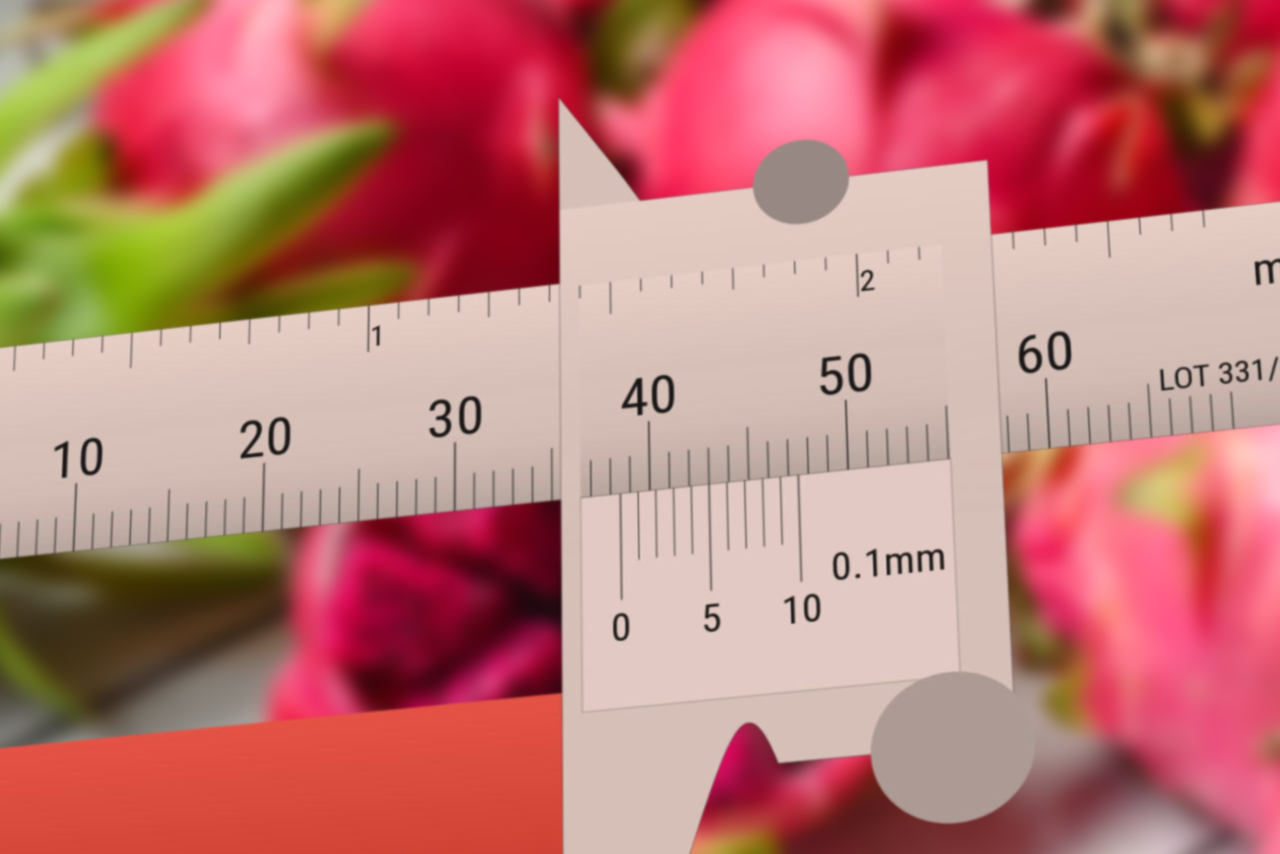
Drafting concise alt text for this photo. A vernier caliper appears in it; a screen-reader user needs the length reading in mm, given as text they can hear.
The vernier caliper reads 38.5 mm
